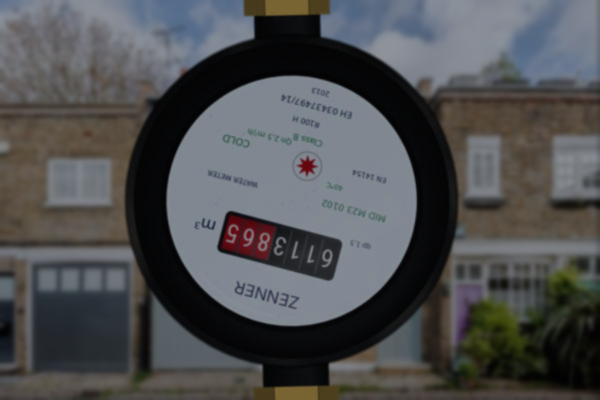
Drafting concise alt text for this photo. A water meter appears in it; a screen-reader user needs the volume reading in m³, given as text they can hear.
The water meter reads 6113.865 m³
